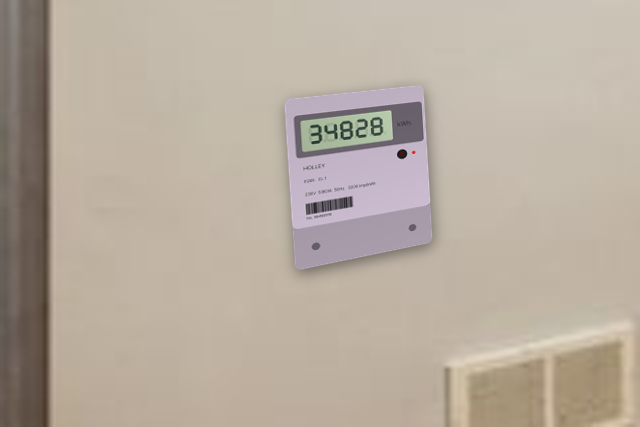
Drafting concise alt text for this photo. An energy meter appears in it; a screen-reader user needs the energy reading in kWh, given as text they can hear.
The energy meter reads 34828 kWh
